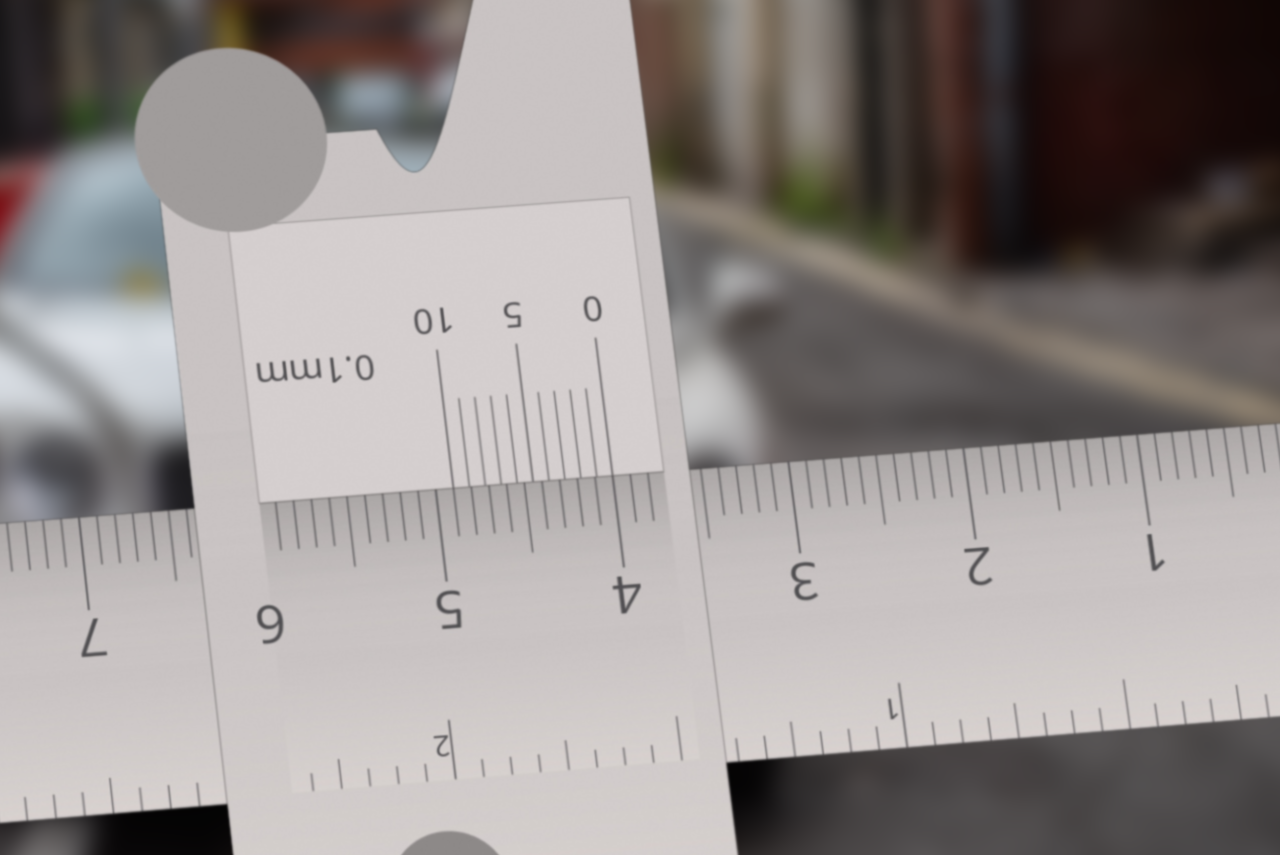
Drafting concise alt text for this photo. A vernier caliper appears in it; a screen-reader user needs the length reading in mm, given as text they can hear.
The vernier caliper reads 40.0 mm
